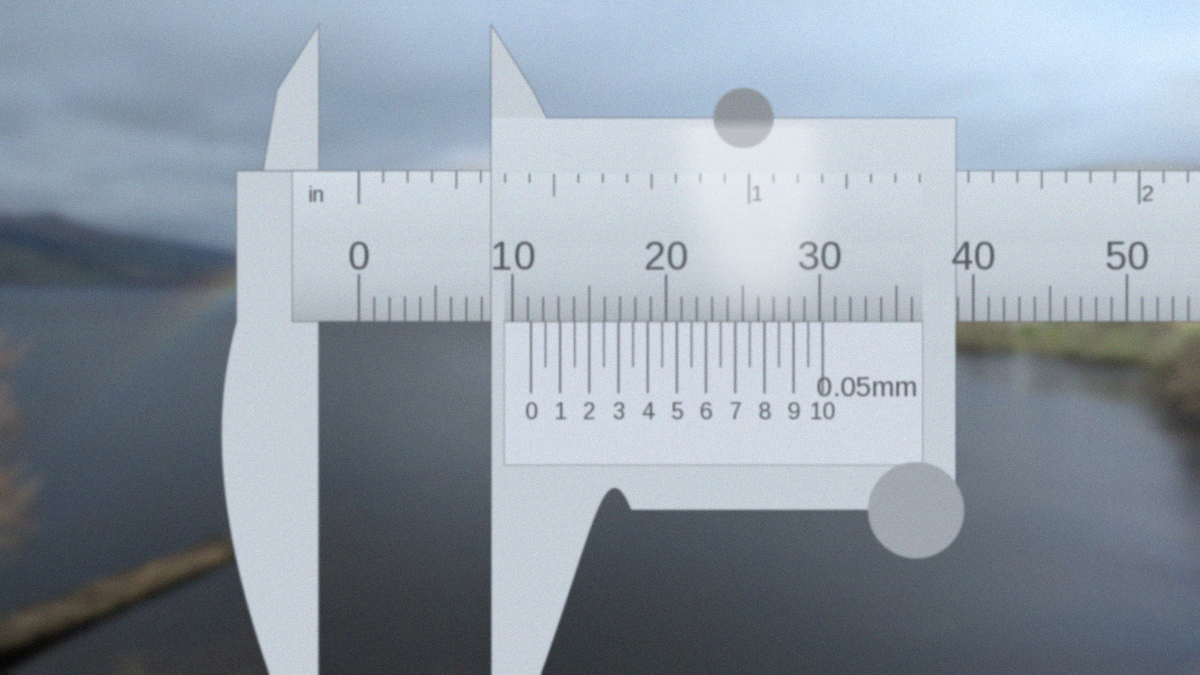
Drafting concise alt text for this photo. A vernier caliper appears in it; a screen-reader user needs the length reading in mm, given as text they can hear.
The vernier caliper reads 11.2 mm
